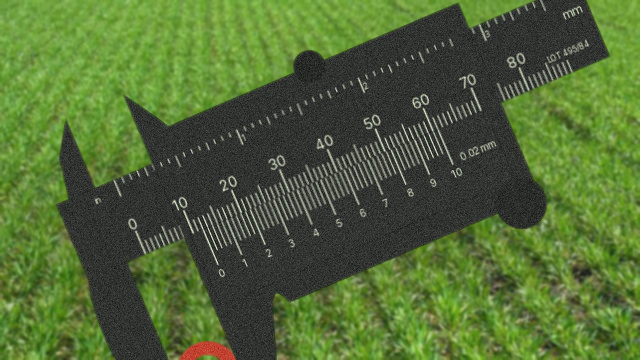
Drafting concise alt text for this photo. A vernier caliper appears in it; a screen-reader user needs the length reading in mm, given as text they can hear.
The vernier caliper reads 12.0 mm
